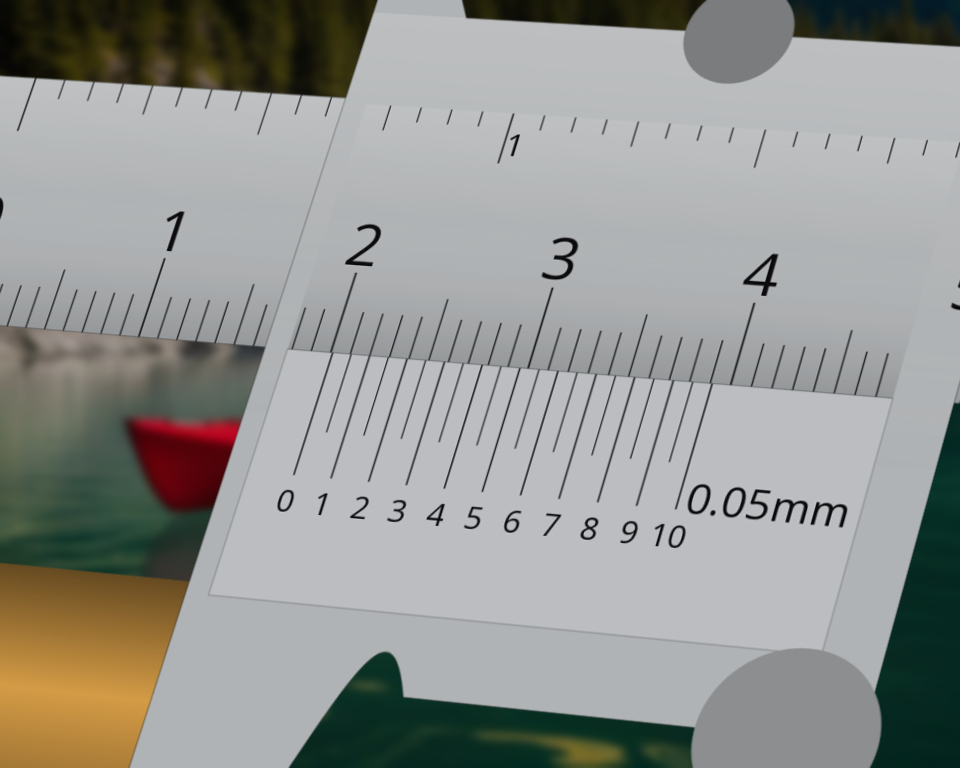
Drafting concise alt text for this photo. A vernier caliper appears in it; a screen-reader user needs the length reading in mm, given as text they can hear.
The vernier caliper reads 20.1 mm
